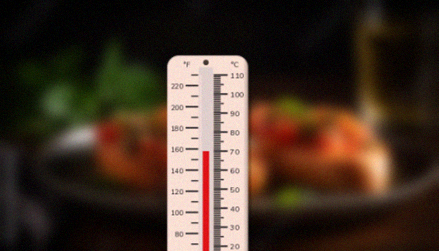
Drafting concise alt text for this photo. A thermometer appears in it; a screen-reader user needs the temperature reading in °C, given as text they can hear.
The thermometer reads 70 °C
